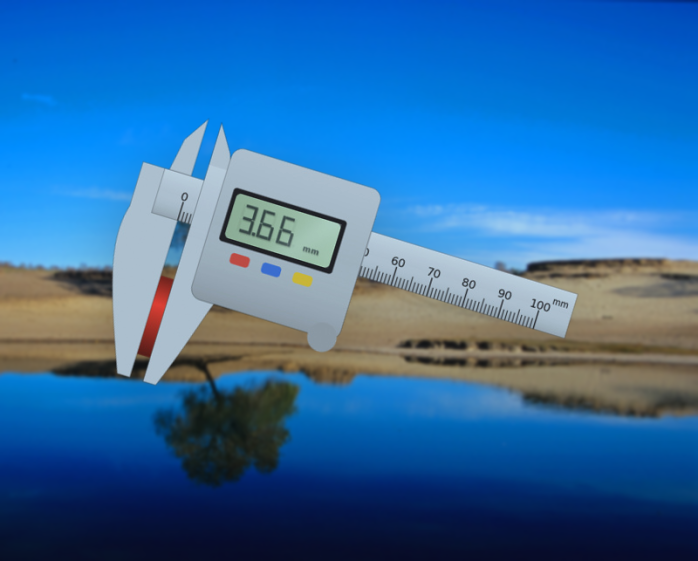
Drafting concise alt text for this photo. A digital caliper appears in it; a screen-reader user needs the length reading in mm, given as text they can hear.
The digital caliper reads 3.66 mm
